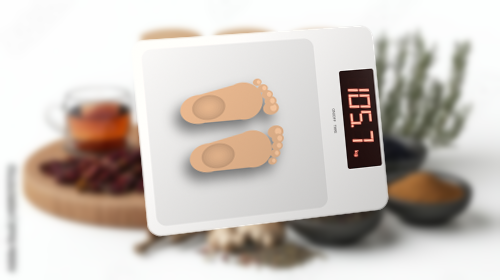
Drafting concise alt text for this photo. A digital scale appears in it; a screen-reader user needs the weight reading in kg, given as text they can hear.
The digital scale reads 105.7 kg
